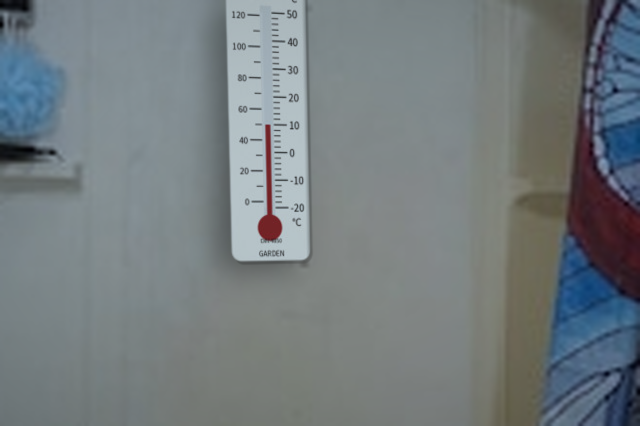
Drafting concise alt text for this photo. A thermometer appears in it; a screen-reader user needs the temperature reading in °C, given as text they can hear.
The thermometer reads 10 °C
